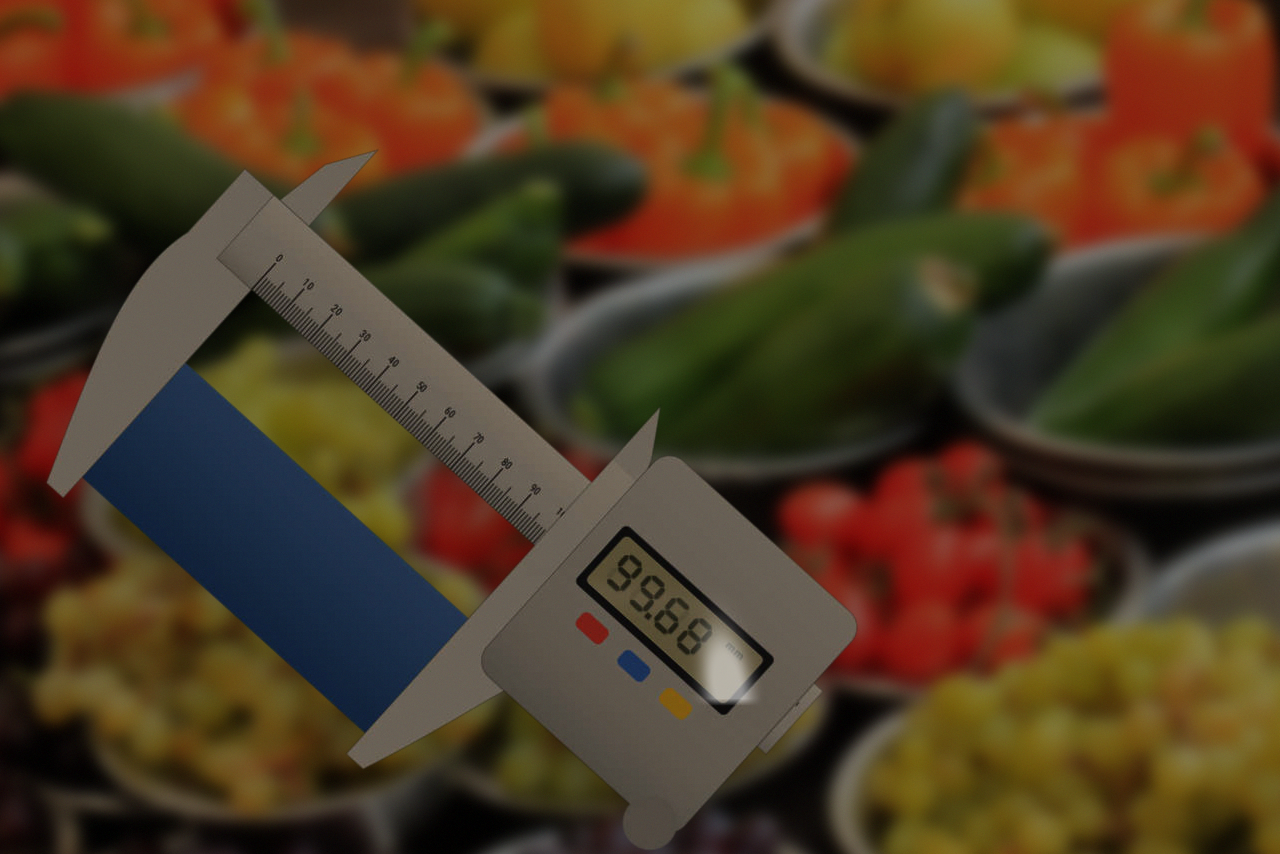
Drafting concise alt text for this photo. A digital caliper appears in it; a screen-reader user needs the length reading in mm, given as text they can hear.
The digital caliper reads 99.68 mm
